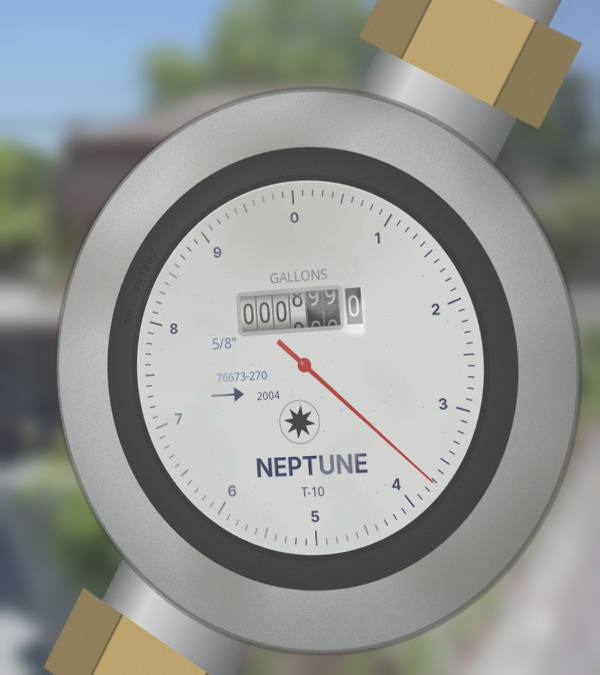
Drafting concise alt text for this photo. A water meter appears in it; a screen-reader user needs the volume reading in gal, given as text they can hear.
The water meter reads 8993.7 gal
